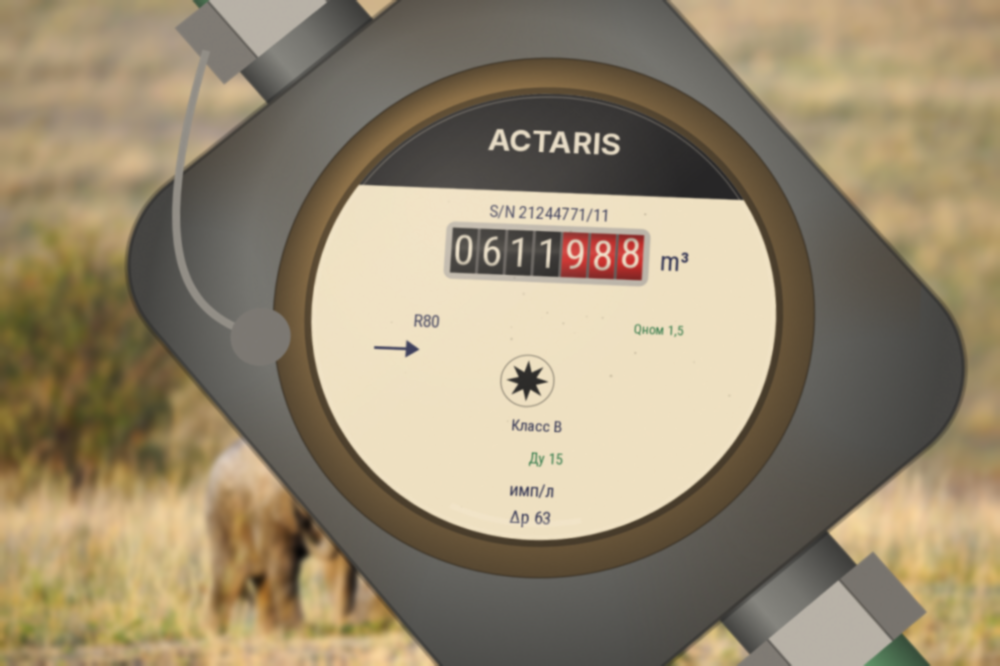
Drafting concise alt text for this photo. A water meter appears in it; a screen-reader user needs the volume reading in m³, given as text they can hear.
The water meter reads 611.988 m³
